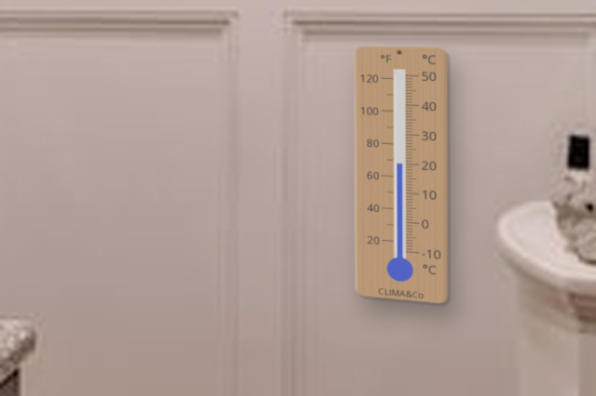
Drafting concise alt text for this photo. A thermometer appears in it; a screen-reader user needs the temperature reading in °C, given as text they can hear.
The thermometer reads 20 °C
